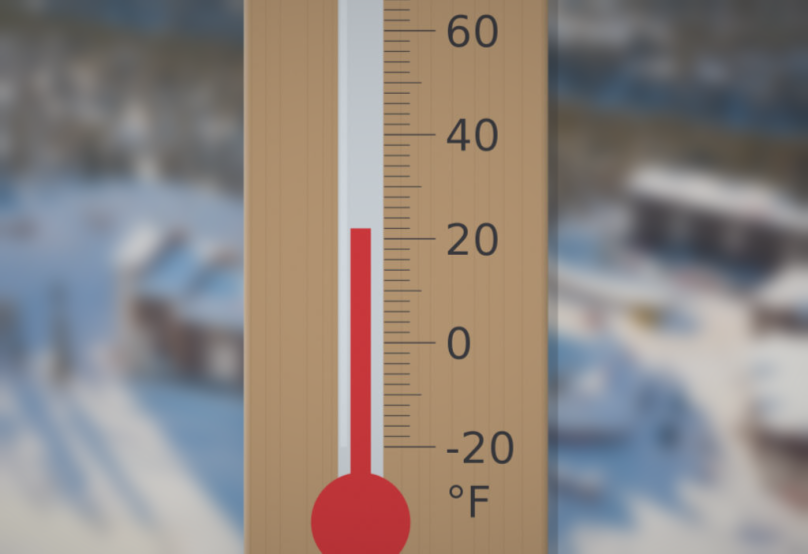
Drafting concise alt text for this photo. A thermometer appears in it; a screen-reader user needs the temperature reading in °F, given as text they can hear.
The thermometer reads 22 °F
